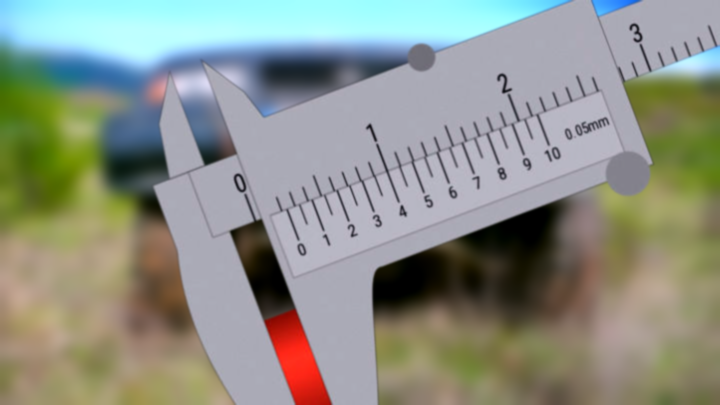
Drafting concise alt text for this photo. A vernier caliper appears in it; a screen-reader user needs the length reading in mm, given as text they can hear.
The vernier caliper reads 2.4 mm
